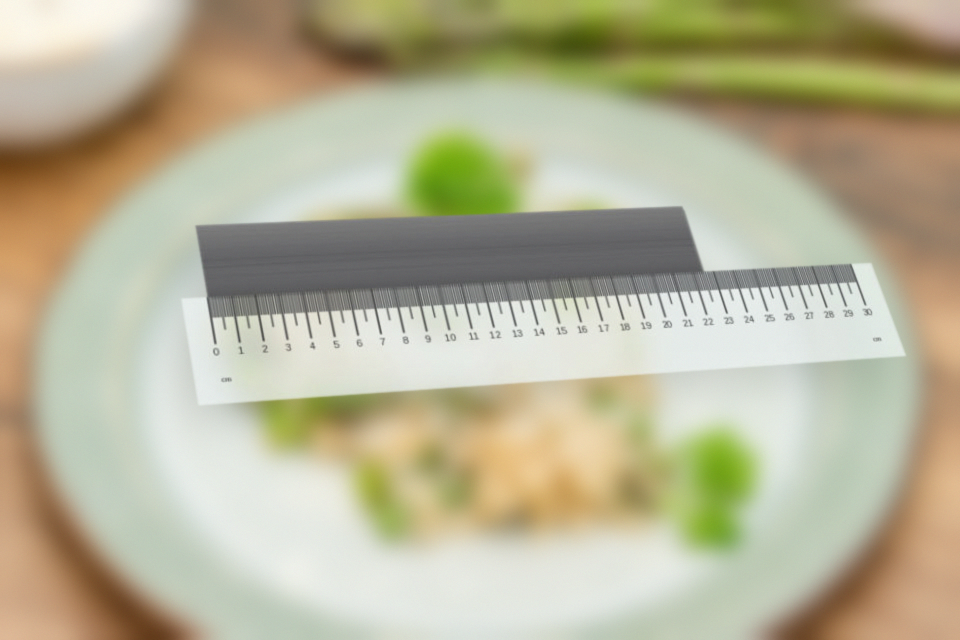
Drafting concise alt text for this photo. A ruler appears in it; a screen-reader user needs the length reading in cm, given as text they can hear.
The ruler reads 22.5 cm
